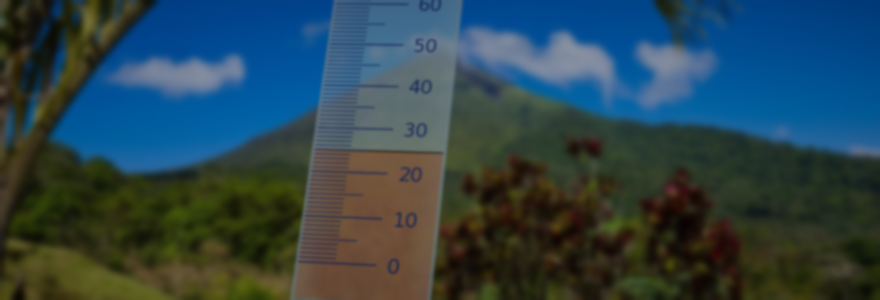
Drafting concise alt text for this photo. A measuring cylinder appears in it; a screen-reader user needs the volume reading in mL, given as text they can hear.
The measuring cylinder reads 25 mL
